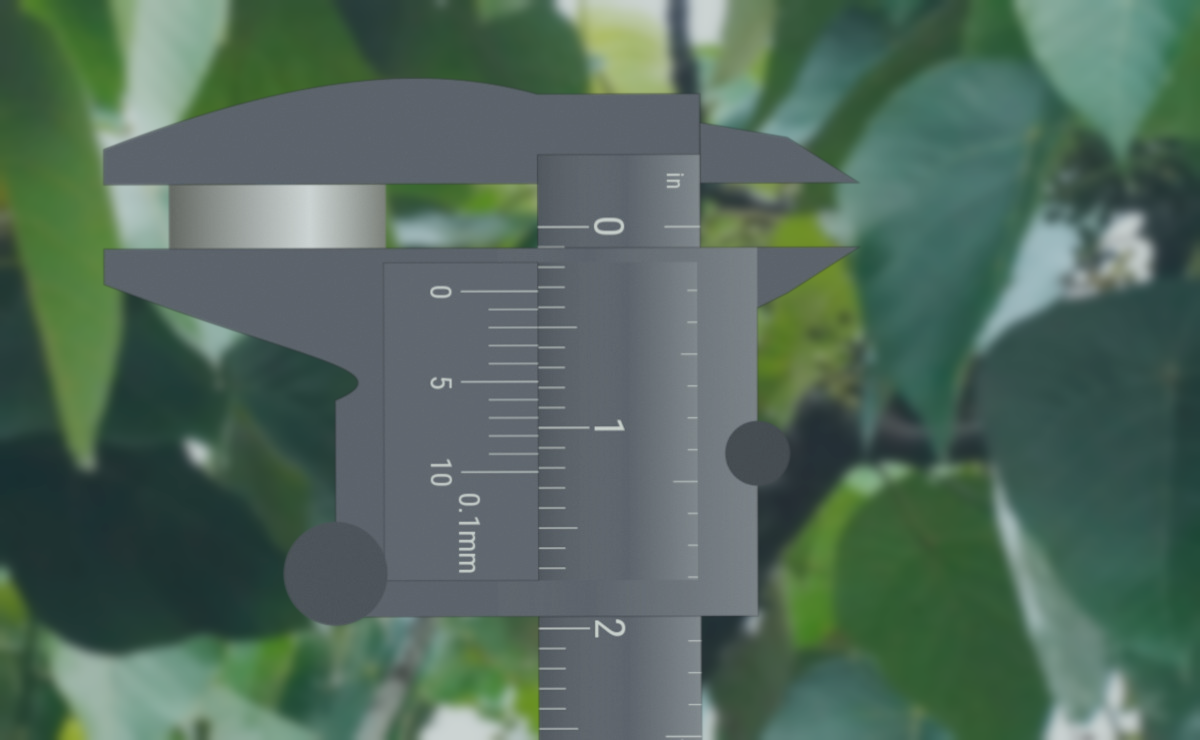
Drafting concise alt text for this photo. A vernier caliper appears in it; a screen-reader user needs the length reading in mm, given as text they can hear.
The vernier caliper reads 3.2 mm
